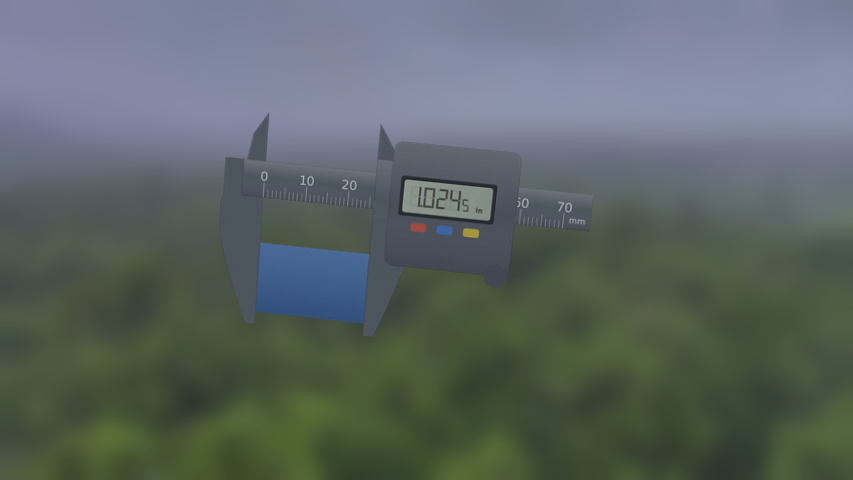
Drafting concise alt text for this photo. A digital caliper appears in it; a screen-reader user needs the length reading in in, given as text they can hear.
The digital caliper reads 1.0245 in
